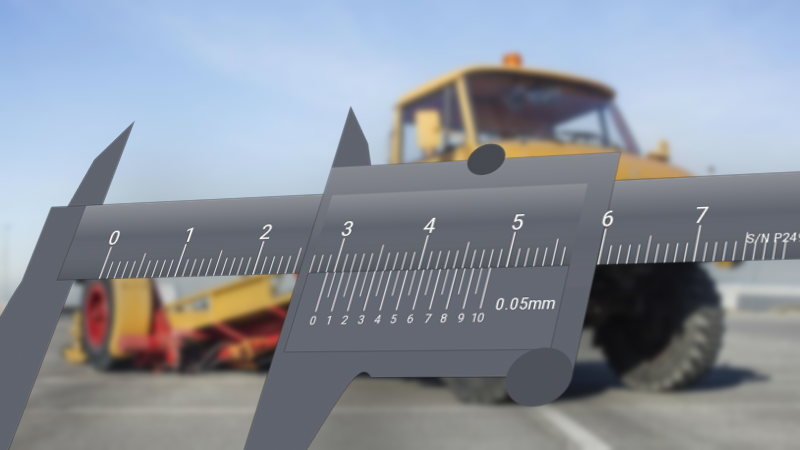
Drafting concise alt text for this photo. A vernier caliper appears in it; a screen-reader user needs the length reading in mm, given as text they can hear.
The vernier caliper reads 29.2 mm
